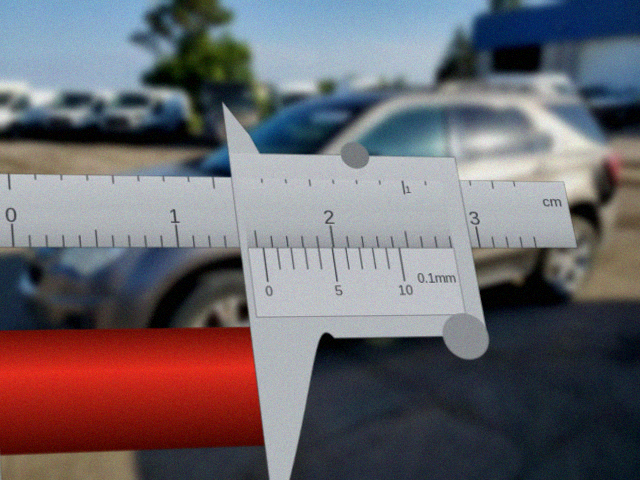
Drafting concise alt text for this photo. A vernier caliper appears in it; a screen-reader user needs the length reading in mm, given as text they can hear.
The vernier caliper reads 15.4 mm
